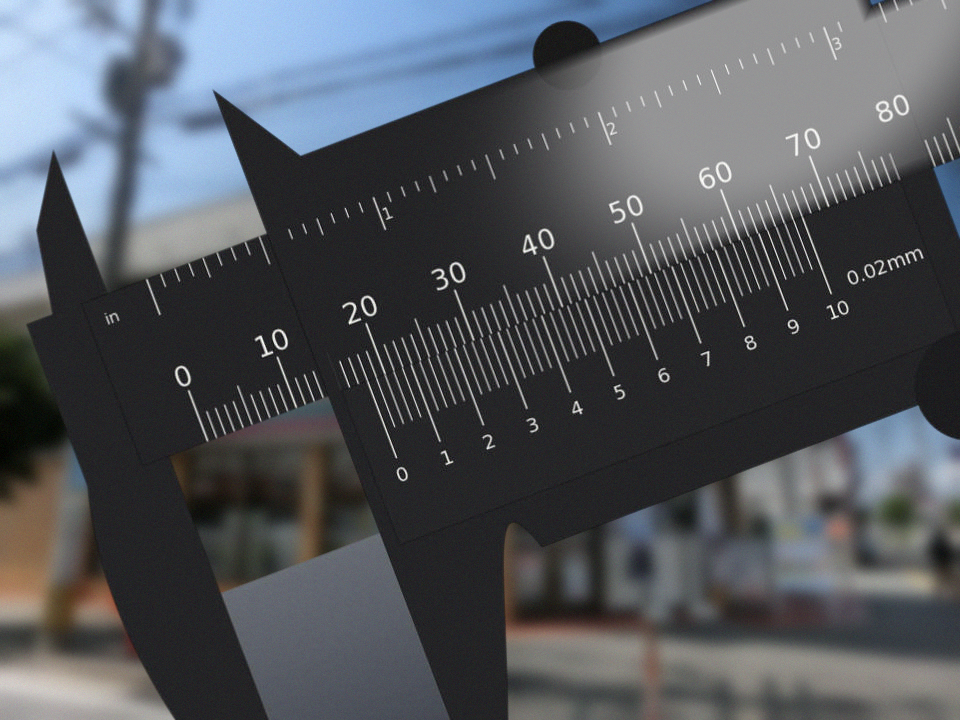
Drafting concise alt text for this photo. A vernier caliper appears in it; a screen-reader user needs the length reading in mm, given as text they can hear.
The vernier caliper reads 18.0 mm
